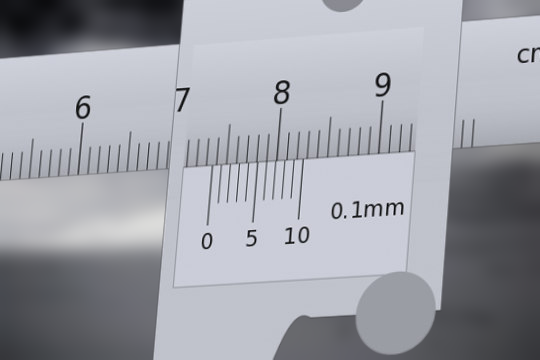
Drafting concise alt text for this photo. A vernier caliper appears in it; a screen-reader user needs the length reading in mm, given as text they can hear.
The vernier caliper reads 73.6 mm
